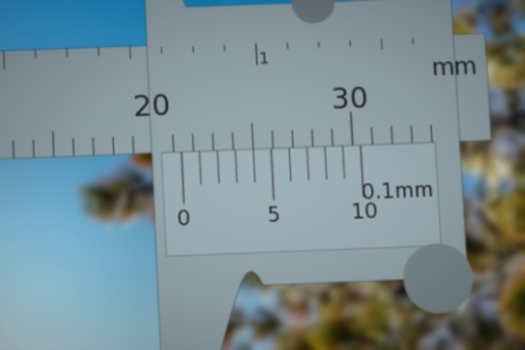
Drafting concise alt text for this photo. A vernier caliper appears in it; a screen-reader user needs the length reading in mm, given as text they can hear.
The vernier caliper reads 21.4 mm
